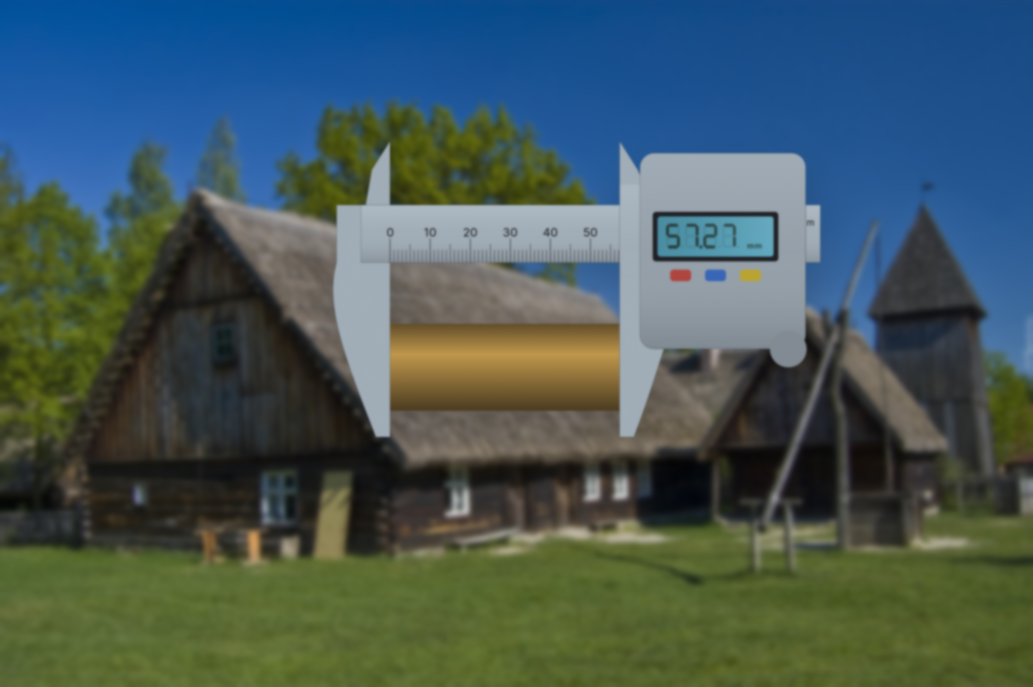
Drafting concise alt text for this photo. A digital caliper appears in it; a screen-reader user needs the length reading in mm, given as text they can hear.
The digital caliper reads 57.27 mm
